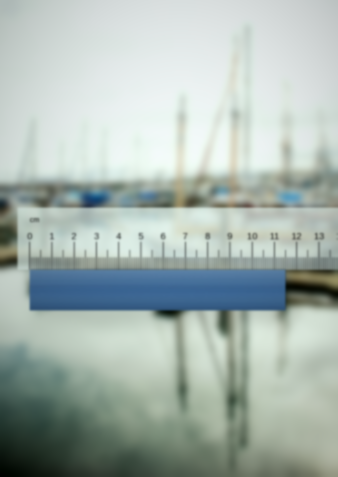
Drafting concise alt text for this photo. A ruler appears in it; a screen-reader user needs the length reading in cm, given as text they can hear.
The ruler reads 11.5 cm
